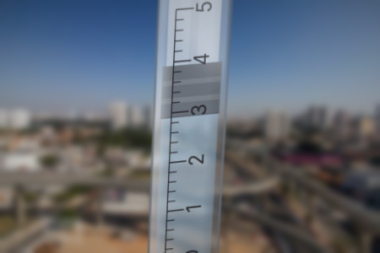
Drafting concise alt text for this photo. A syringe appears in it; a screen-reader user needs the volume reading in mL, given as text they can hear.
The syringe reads 2.9 mL
